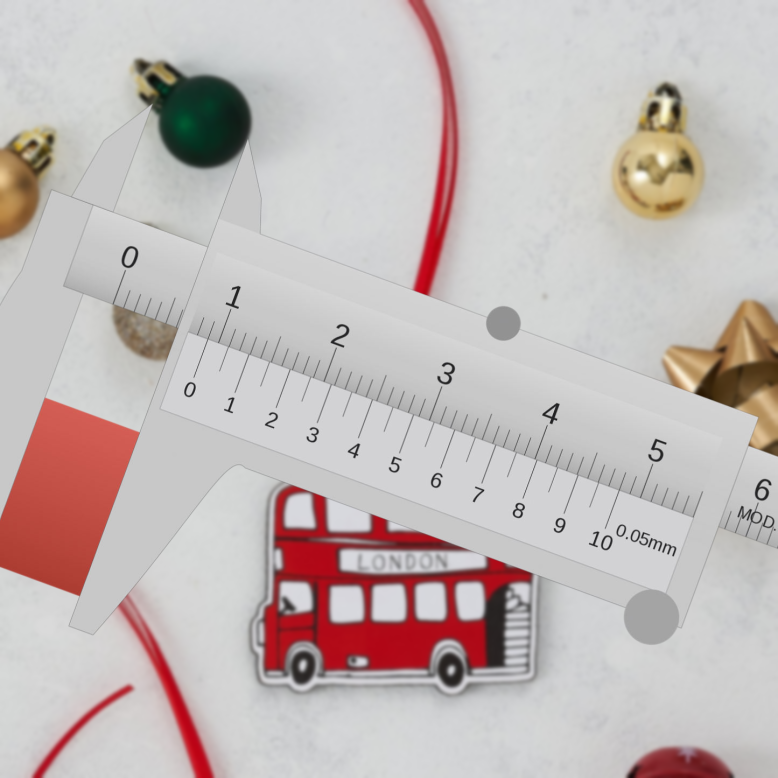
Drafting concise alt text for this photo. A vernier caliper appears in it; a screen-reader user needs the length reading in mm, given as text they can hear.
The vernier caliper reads 9.0 mm
